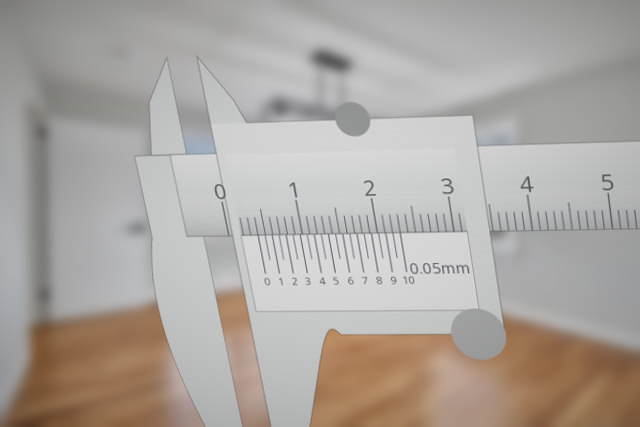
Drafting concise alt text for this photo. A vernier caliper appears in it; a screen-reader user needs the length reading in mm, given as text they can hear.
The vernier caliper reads 4.0 mm
